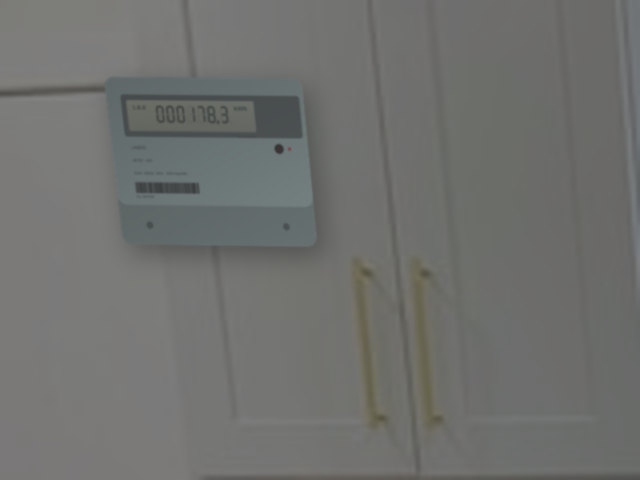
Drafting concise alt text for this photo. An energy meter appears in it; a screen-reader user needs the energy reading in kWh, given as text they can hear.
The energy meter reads 178.3 kWh
